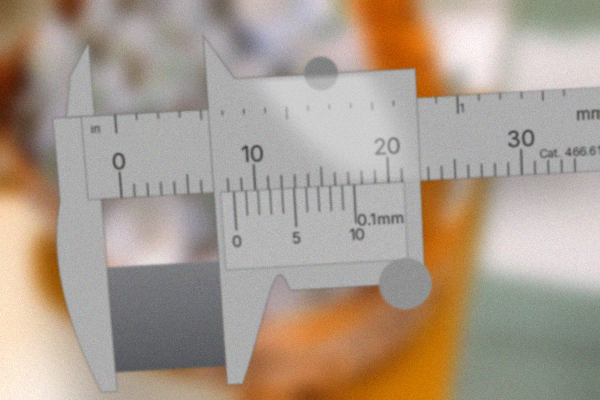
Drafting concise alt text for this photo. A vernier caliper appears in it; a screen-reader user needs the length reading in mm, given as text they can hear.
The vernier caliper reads 8.4 mm
